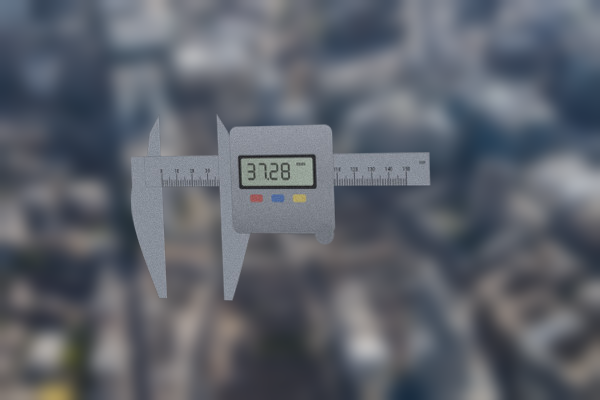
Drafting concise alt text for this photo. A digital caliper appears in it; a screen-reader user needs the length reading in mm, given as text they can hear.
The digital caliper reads 37.28 mm
